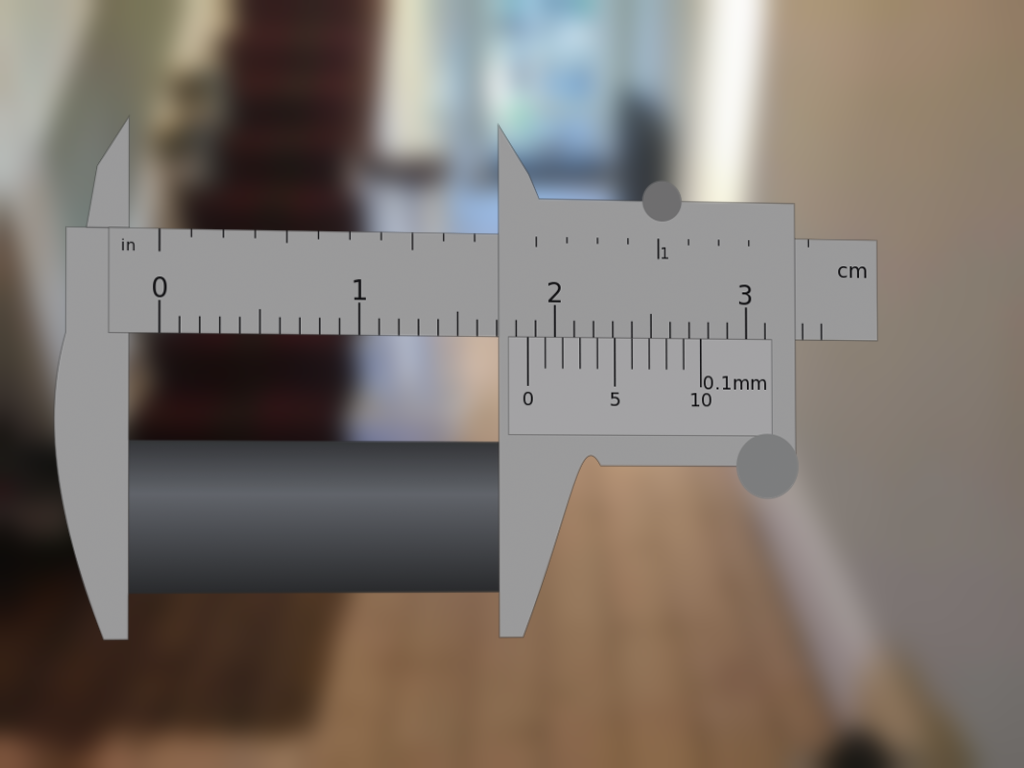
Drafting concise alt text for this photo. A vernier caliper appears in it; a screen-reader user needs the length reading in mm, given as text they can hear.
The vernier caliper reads 18.6 mm
